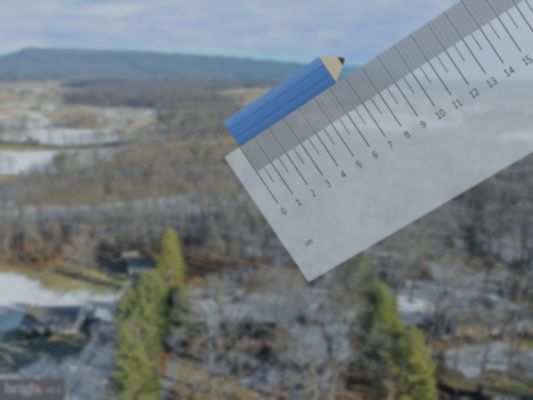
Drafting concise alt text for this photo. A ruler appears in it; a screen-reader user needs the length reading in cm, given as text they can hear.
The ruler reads 7.5 cm
